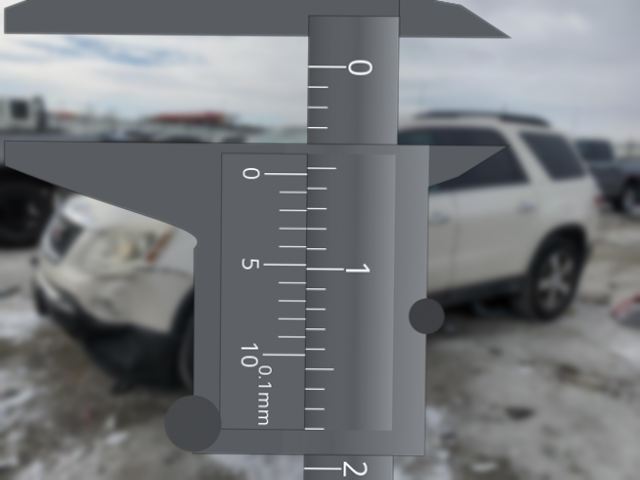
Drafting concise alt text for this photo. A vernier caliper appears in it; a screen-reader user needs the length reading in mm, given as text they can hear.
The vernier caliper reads 5.3 mm
